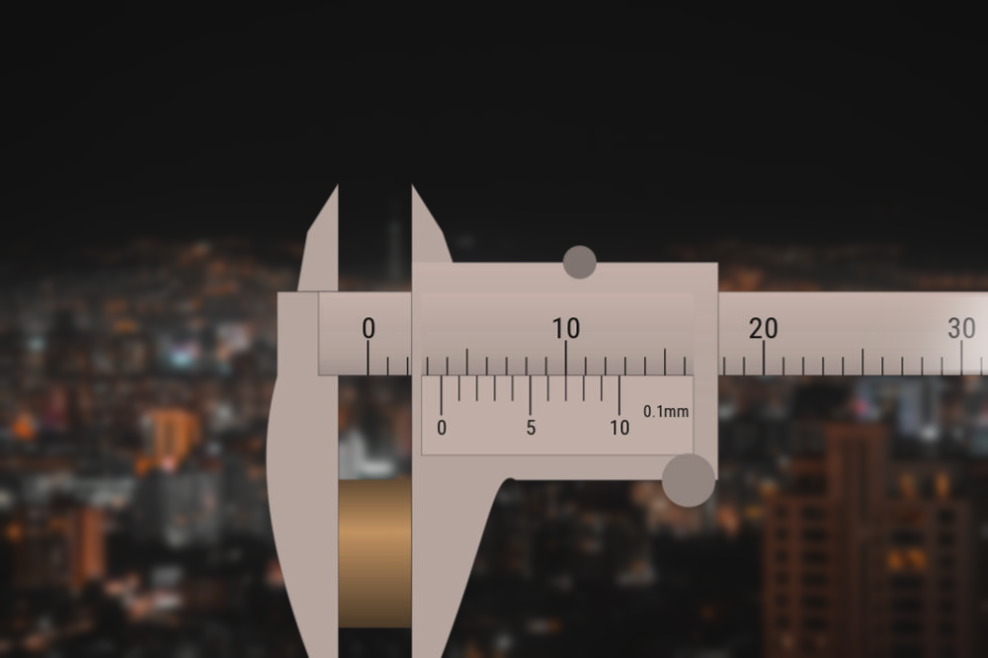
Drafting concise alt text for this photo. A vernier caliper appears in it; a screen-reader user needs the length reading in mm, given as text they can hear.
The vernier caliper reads 3.7 mm
